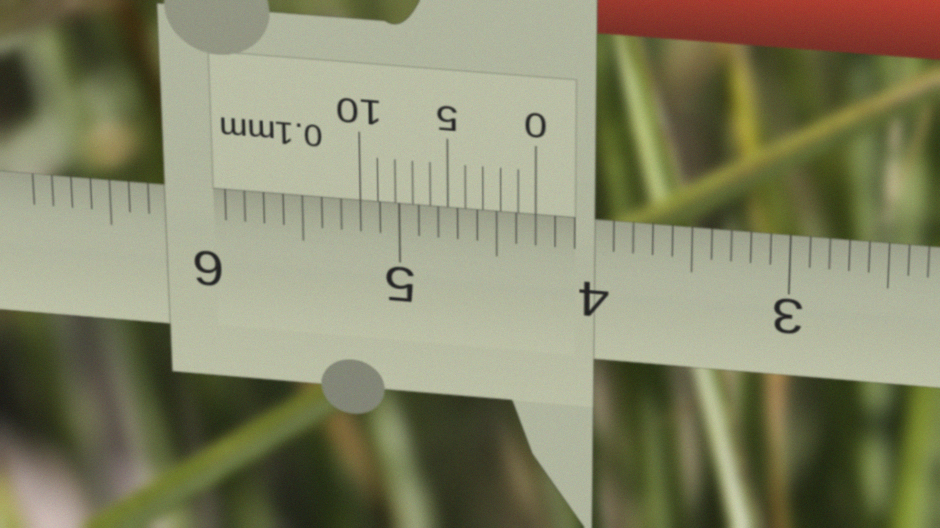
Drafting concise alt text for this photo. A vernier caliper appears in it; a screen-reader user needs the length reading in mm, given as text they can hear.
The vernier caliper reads 43.0 mm
